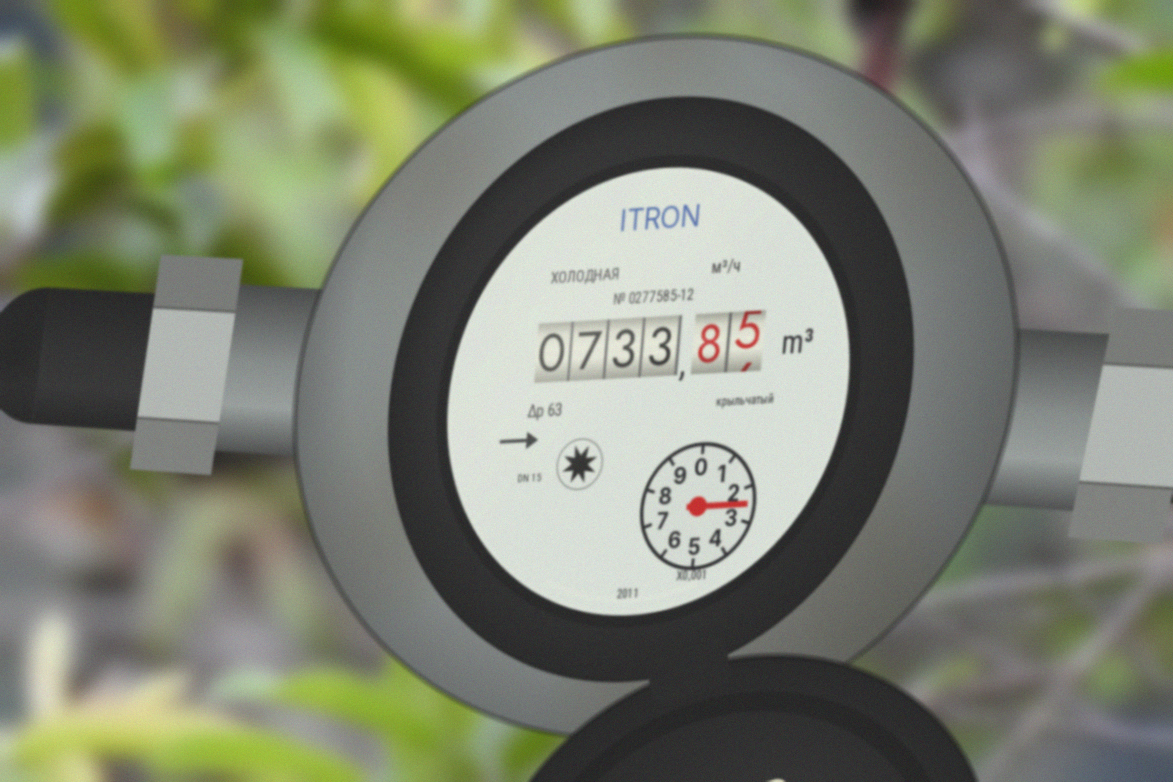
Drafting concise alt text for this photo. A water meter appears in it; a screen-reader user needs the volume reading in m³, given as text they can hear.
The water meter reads 733.852 m³
